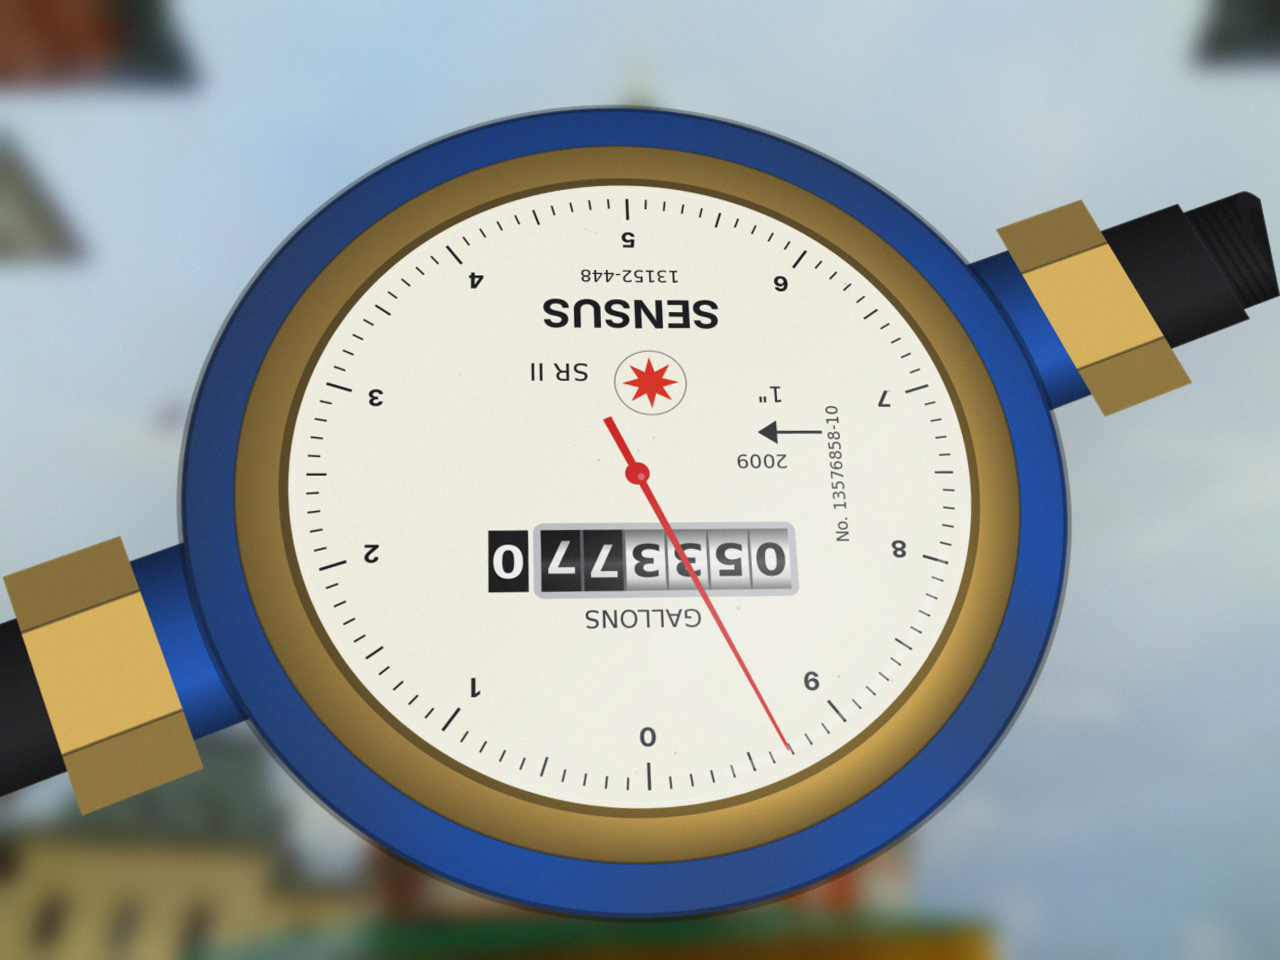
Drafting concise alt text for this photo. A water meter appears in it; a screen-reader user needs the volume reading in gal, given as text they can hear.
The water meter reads 533769.3 gal
